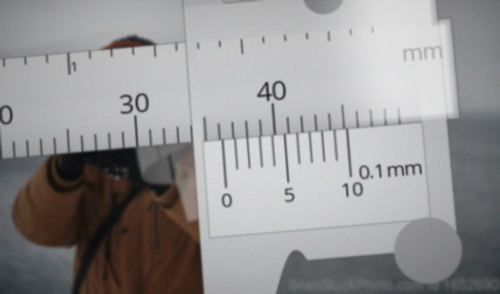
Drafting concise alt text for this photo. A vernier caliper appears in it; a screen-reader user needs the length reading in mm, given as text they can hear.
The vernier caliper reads 36.2 mm
